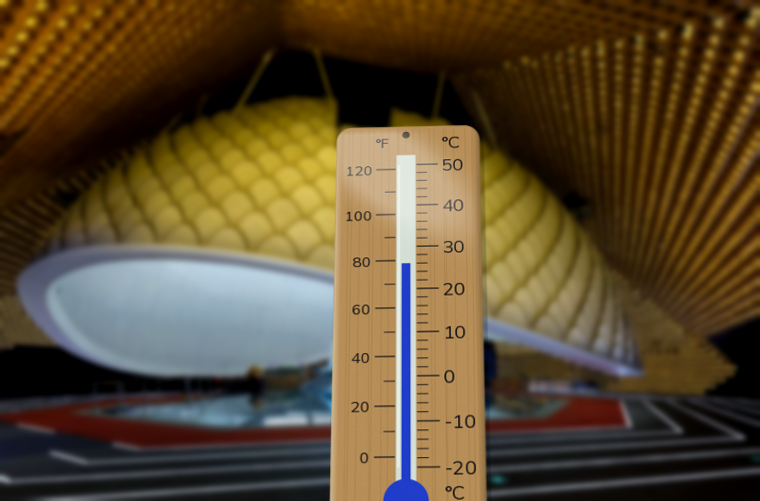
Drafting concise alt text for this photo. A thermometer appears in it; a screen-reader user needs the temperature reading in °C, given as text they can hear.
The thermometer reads 26 °C
